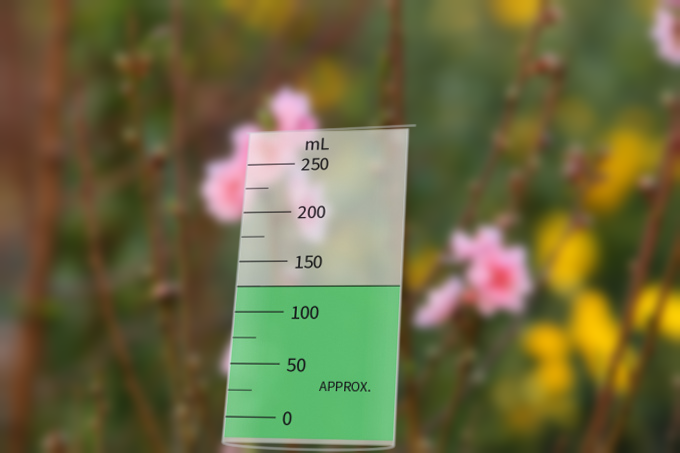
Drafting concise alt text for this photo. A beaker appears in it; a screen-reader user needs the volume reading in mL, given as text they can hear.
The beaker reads 125 mL
